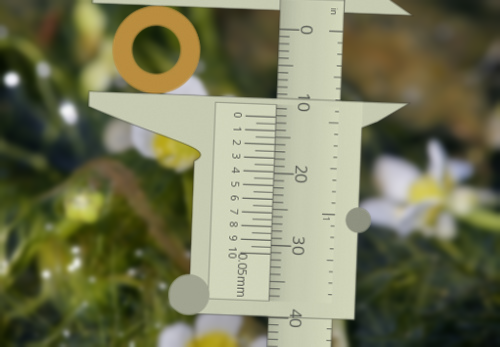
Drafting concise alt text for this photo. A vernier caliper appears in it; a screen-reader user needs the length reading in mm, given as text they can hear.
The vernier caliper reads 12.2 mm
